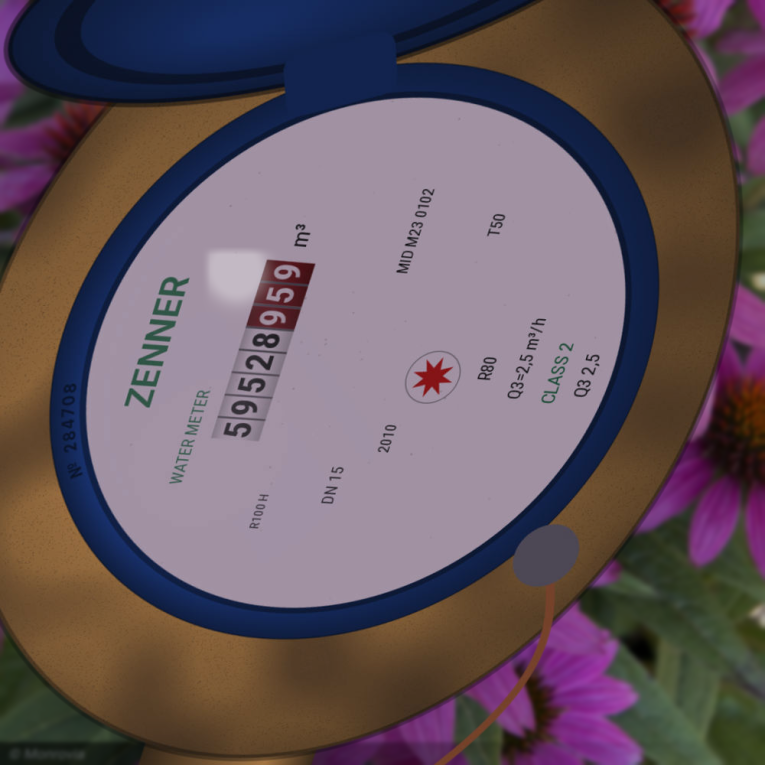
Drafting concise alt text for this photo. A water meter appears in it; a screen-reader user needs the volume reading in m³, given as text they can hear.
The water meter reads 59528.959 m³
